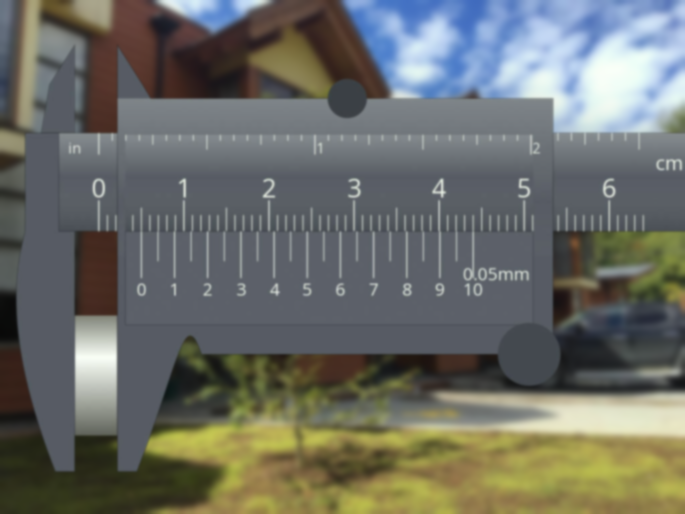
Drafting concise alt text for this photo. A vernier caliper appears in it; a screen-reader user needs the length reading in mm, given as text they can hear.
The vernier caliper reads 5.0 mm
